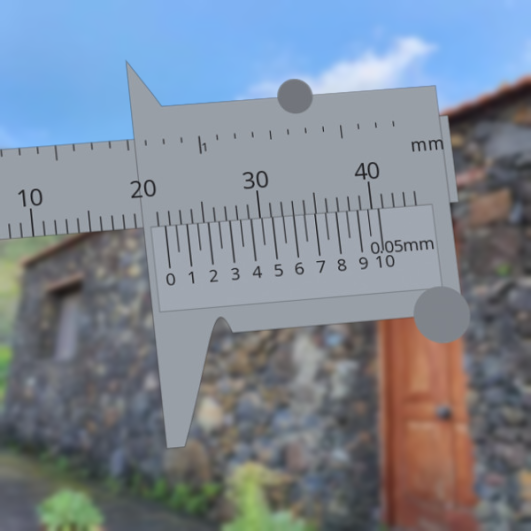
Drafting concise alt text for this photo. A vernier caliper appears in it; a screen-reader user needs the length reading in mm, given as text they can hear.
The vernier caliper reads 21.6 mm
